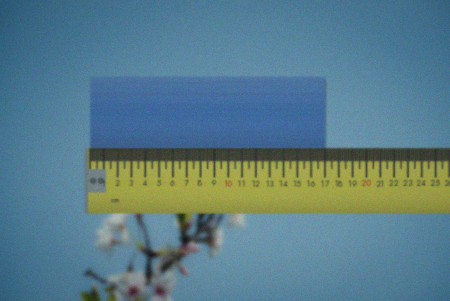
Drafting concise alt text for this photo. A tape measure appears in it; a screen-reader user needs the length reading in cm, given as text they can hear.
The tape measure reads 17 cm
